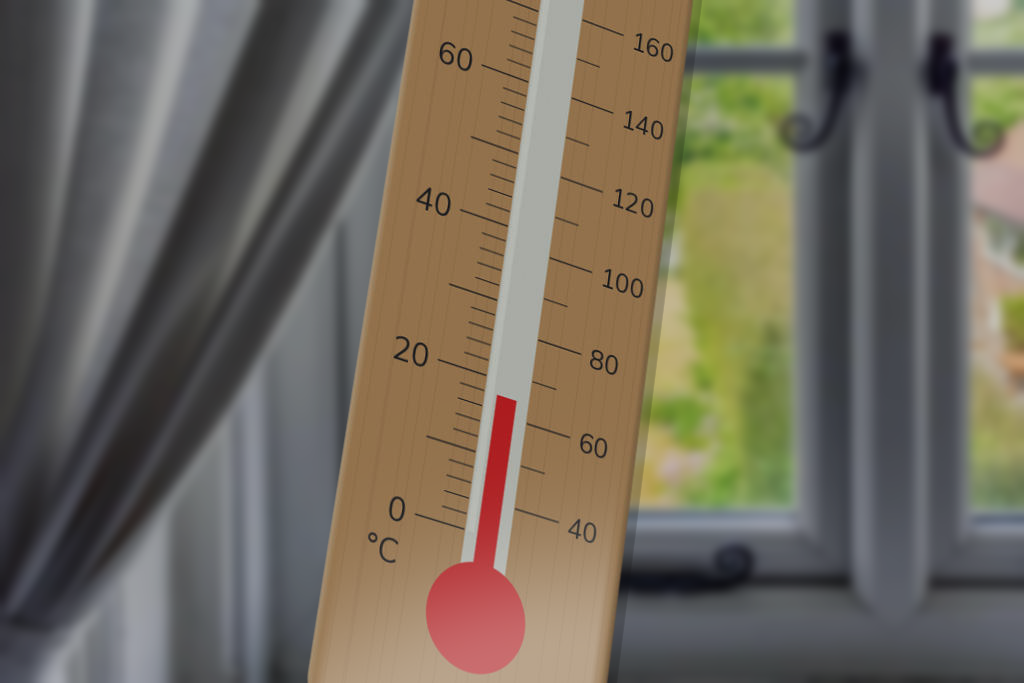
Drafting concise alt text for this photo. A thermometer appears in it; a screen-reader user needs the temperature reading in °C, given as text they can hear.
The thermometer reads 18 °C
